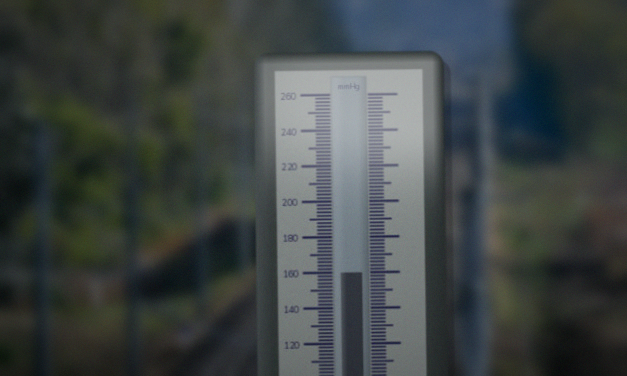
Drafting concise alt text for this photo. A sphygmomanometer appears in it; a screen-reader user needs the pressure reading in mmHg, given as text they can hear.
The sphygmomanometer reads 160 mmHg
